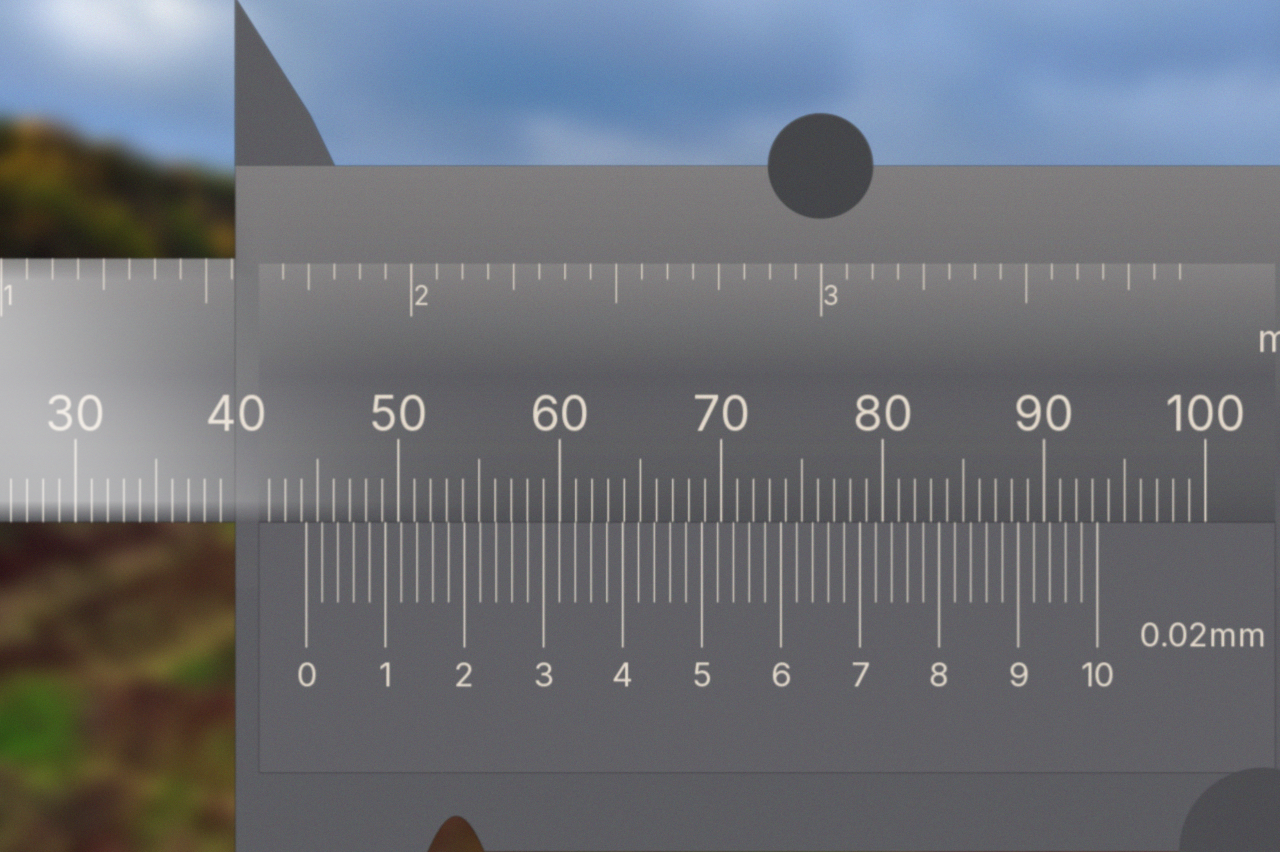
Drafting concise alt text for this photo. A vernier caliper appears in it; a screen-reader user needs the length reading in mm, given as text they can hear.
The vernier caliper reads 44.3 mm
